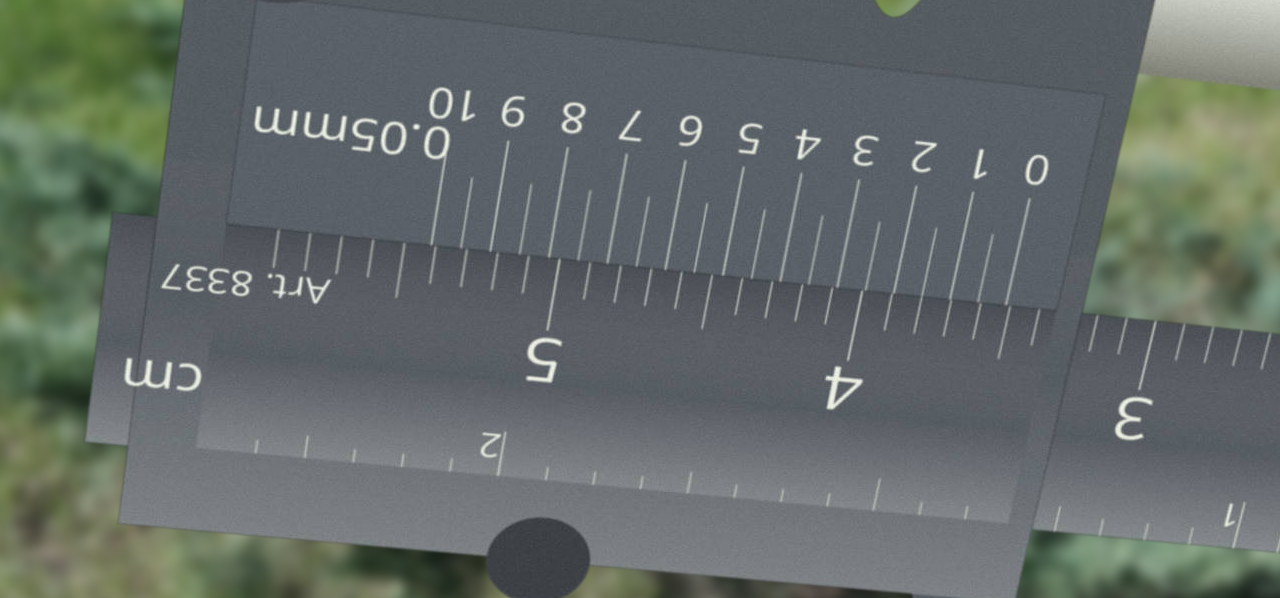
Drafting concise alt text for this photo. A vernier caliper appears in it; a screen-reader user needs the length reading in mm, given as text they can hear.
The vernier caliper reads 35.15 mm
